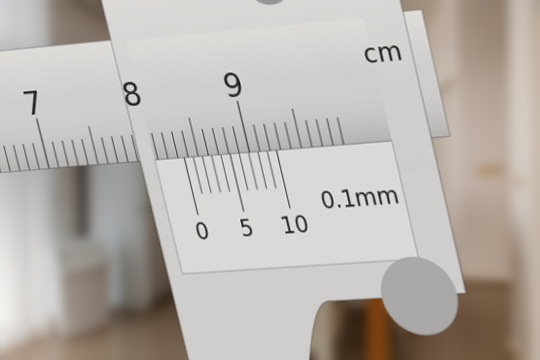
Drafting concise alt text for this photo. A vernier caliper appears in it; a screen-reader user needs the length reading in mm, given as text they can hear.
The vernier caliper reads 83.6 mm
